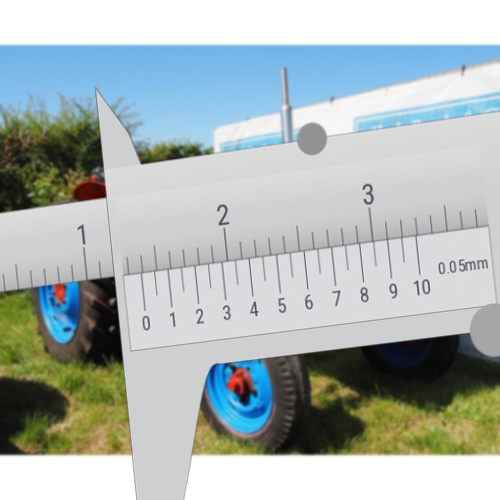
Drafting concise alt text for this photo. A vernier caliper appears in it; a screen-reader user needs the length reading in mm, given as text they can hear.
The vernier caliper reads 13.9 mm
